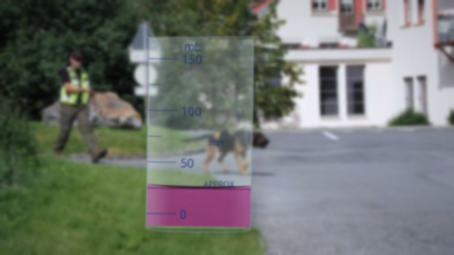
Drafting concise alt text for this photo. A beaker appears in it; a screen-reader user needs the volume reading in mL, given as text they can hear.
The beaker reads 25 mL
